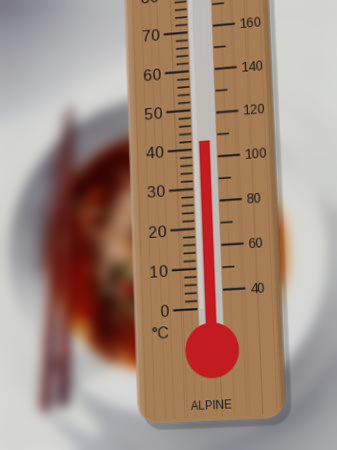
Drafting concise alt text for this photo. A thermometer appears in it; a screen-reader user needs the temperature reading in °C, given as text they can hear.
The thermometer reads 42 °C
